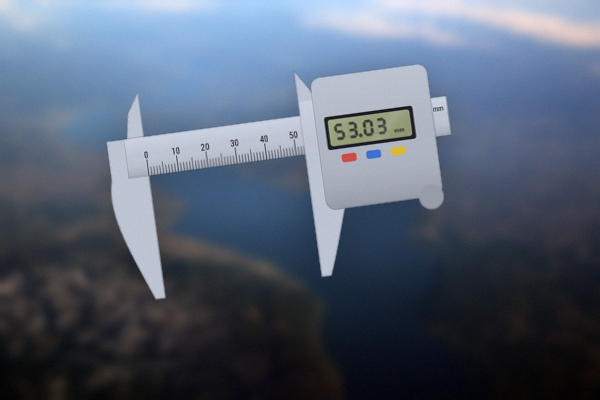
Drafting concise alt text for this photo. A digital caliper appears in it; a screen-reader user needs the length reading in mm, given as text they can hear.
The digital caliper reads 53.03 mm
